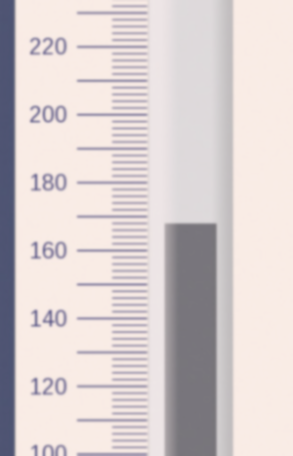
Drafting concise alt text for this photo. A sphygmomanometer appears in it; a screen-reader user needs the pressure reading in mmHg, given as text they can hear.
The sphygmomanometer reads 168 mmHg
